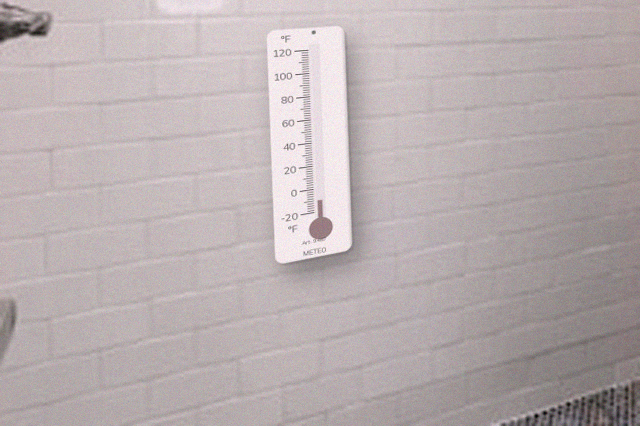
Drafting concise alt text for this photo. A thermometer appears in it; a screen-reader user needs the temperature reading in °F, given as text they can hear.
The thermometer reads -10 °F
